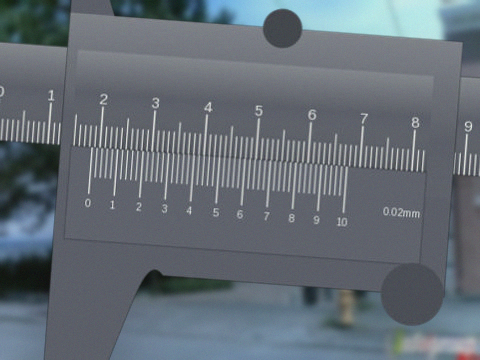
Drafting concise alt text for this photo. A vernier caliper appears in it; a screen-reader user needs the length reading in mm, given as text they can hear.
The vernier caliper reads 18.5 mm
